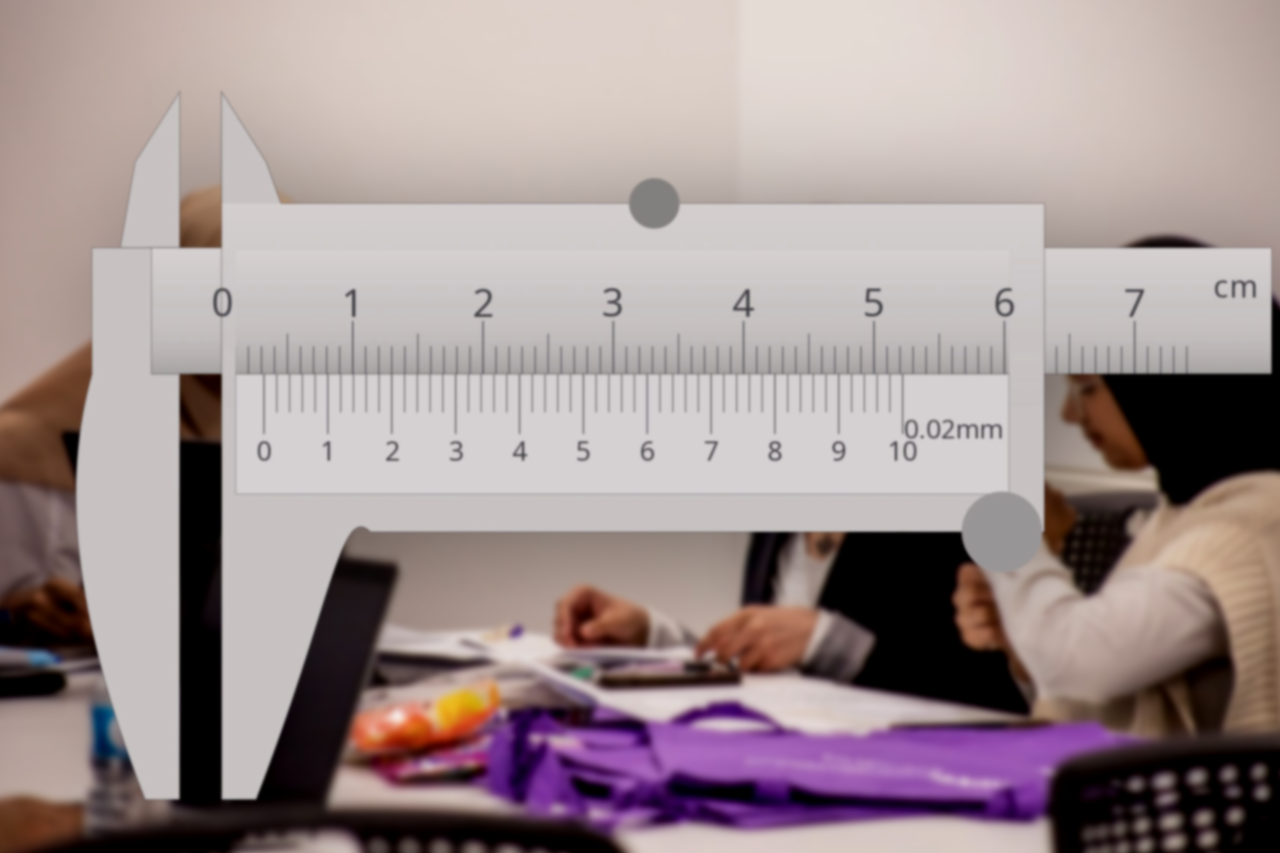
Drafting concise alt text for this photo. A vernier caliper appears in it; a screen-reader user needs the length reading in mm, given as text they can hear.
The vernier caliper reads 3.2 mm
